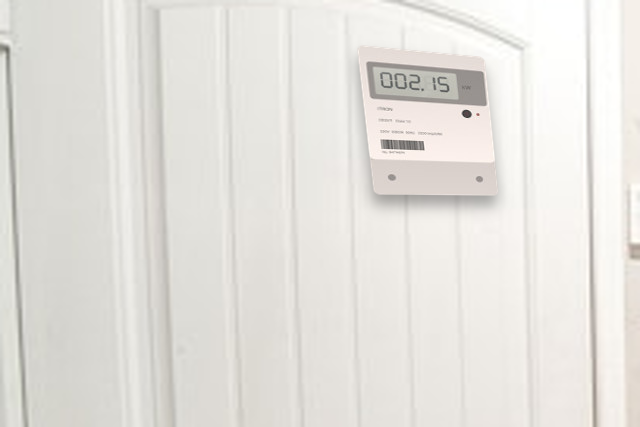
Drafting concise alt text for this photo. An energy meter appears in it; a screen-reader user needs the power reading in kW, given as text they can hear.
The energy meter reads 2.15 kW
